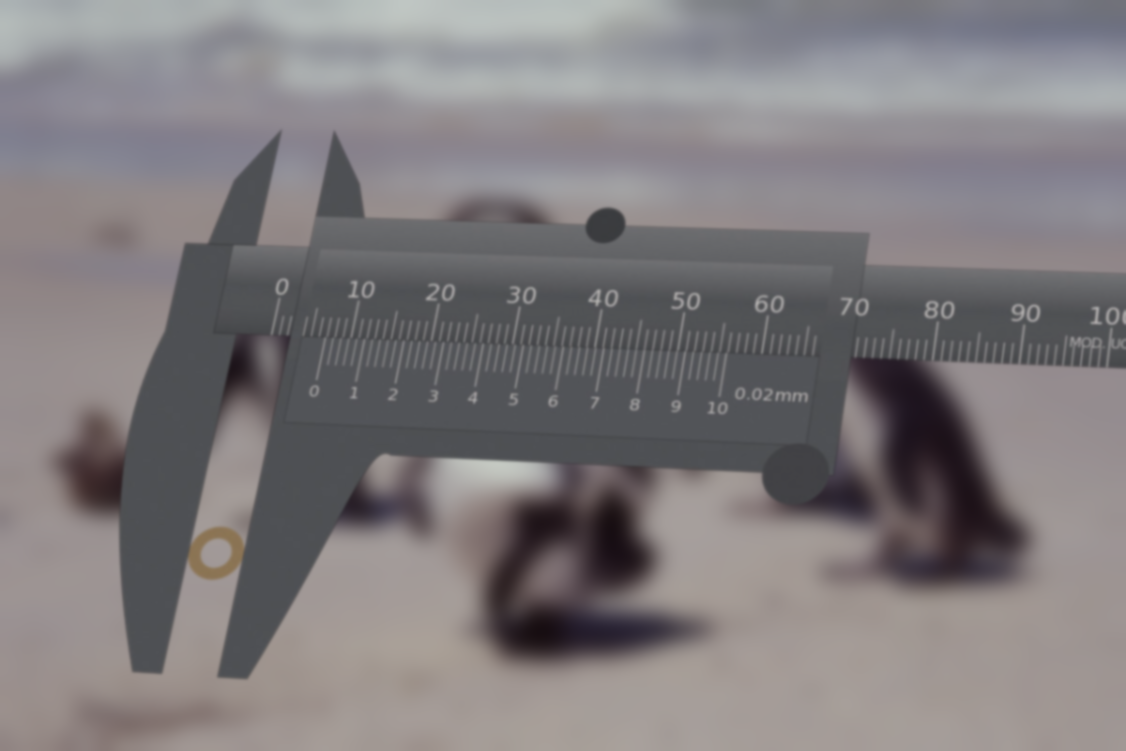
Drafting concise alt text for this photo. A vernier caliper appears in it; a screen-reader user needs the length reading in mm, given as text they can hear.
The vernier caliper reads 6.8 mm
